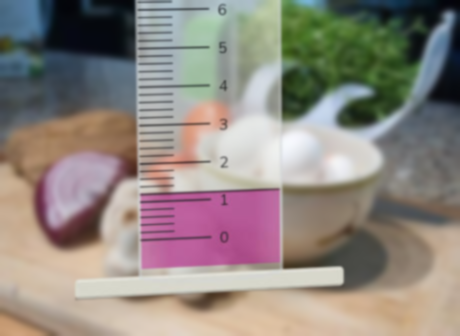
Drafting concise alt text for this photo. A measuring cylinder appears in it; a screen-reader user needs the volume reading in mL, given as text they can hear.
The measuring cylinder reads 1.2 mL
